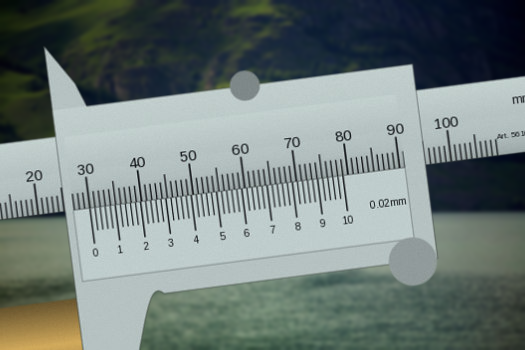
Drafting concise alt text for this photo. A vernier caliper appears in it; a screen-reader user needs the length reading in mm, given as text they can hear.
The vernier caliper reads 30.0 mm
